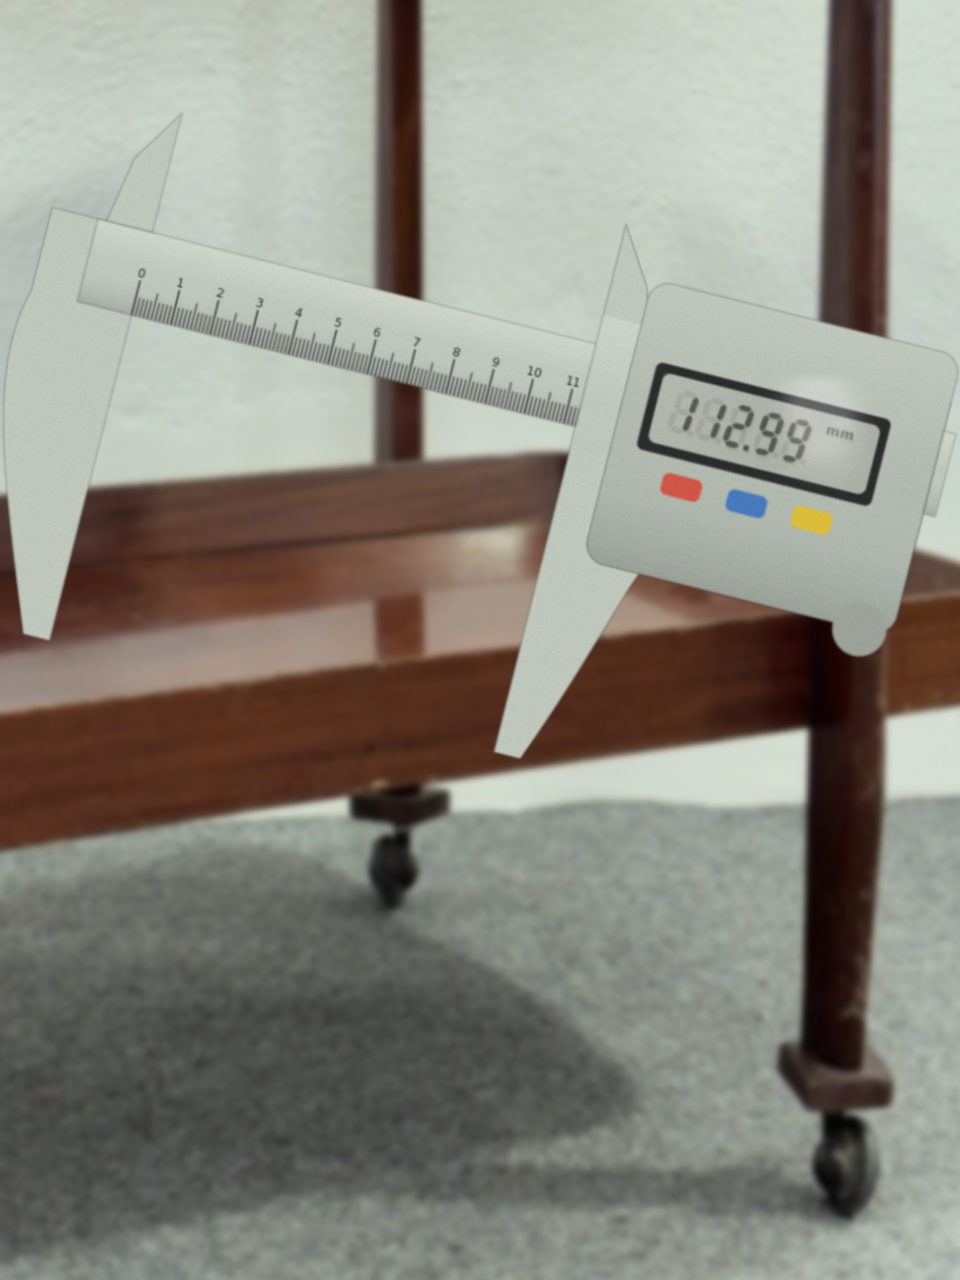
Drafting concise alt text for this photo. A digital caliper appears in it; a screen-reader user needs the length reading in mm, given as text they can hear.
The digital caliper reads 112.99 mm
